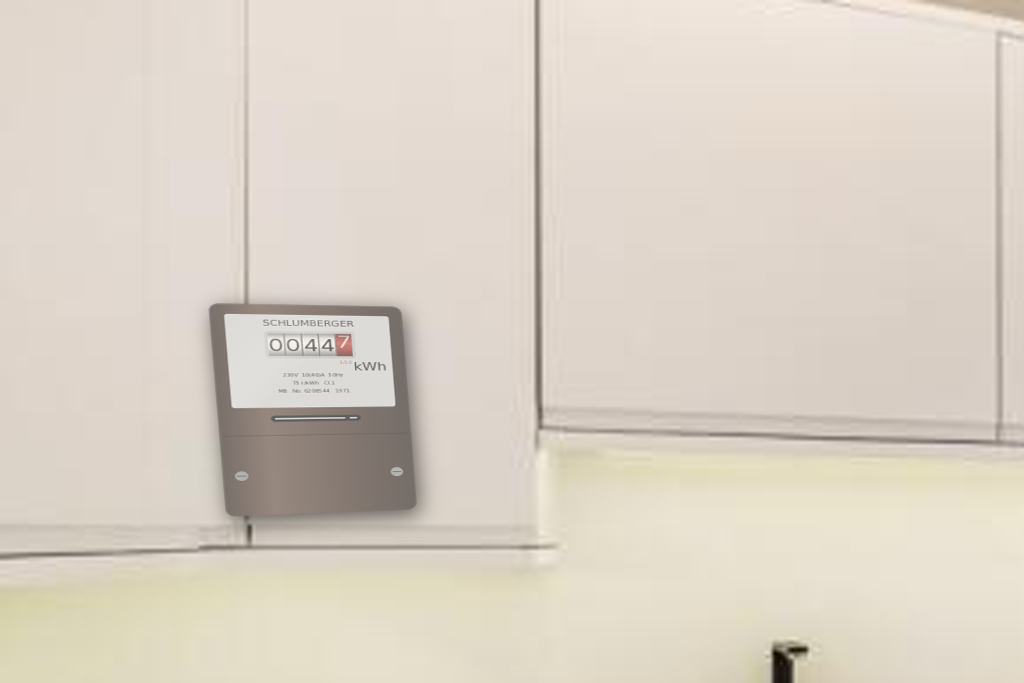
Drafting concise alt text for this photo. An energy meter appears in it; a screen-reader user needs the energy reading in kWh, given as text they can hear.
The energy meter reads 44.7 kWh
